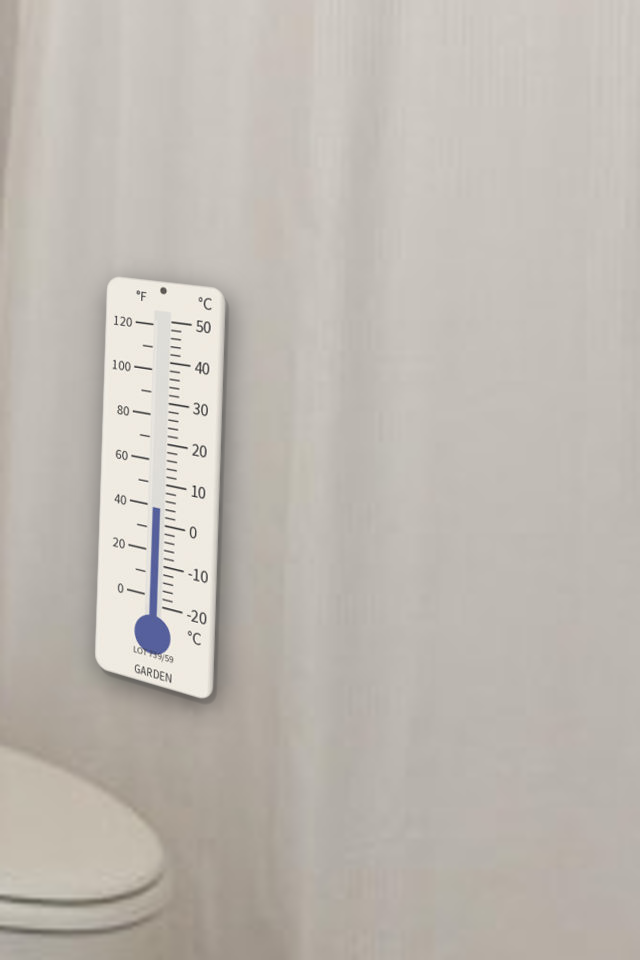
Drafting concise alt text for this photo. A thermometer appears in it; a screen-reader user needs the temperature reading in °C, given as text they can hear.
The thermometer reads 4 °C
